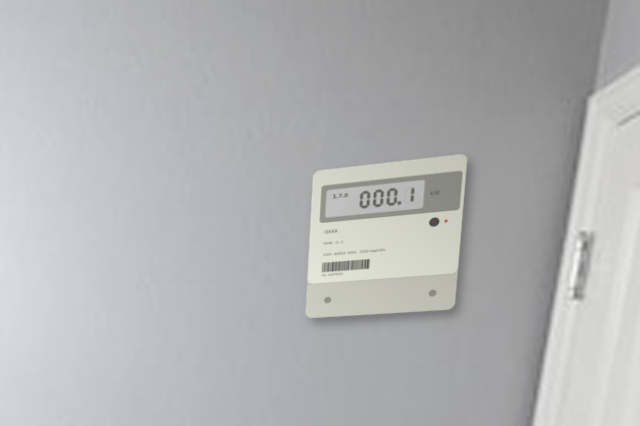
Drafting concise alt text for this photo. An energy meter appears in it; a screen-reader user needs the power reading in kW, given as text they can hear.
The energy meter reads 0.1 kW
